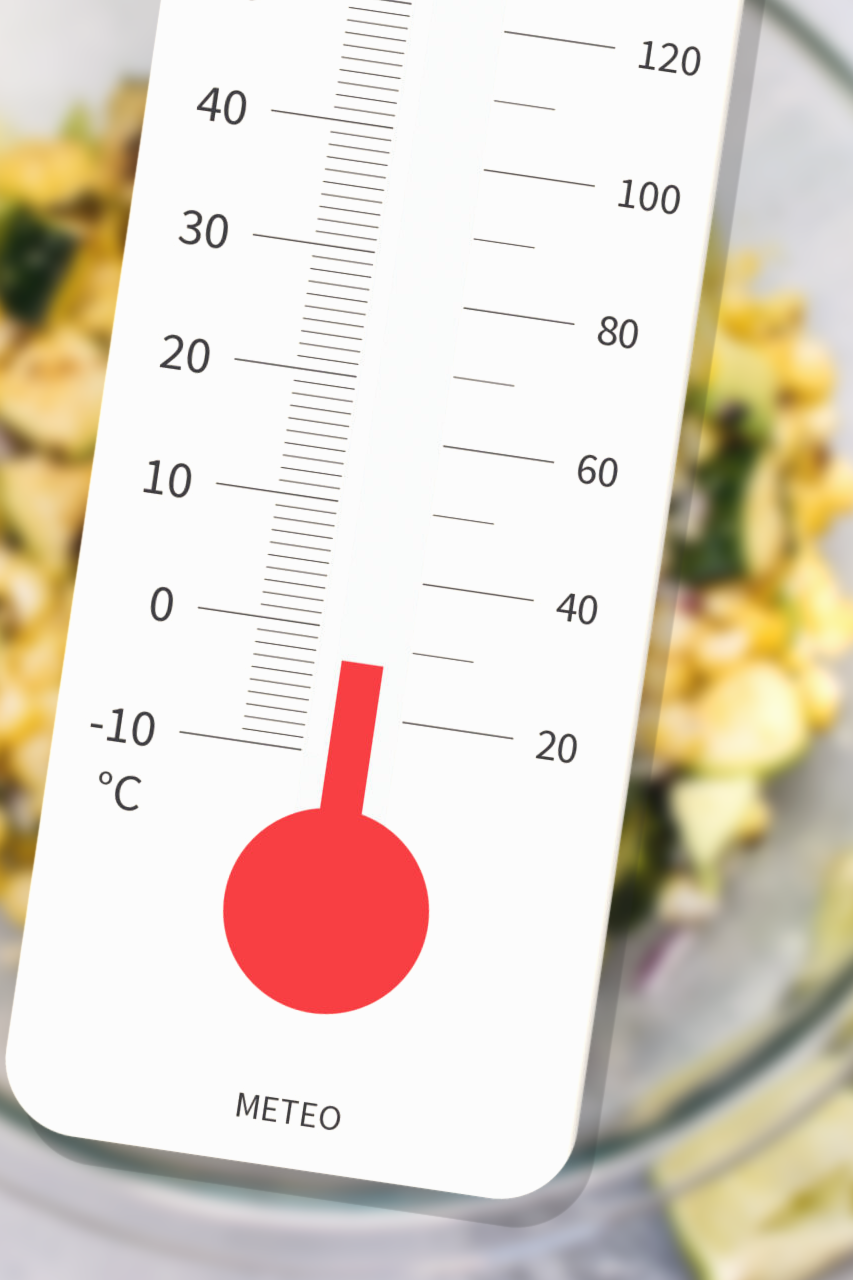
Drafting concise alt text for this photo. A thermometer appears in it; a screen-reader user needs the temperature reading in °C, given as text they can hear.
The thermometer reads -2.5 °C
